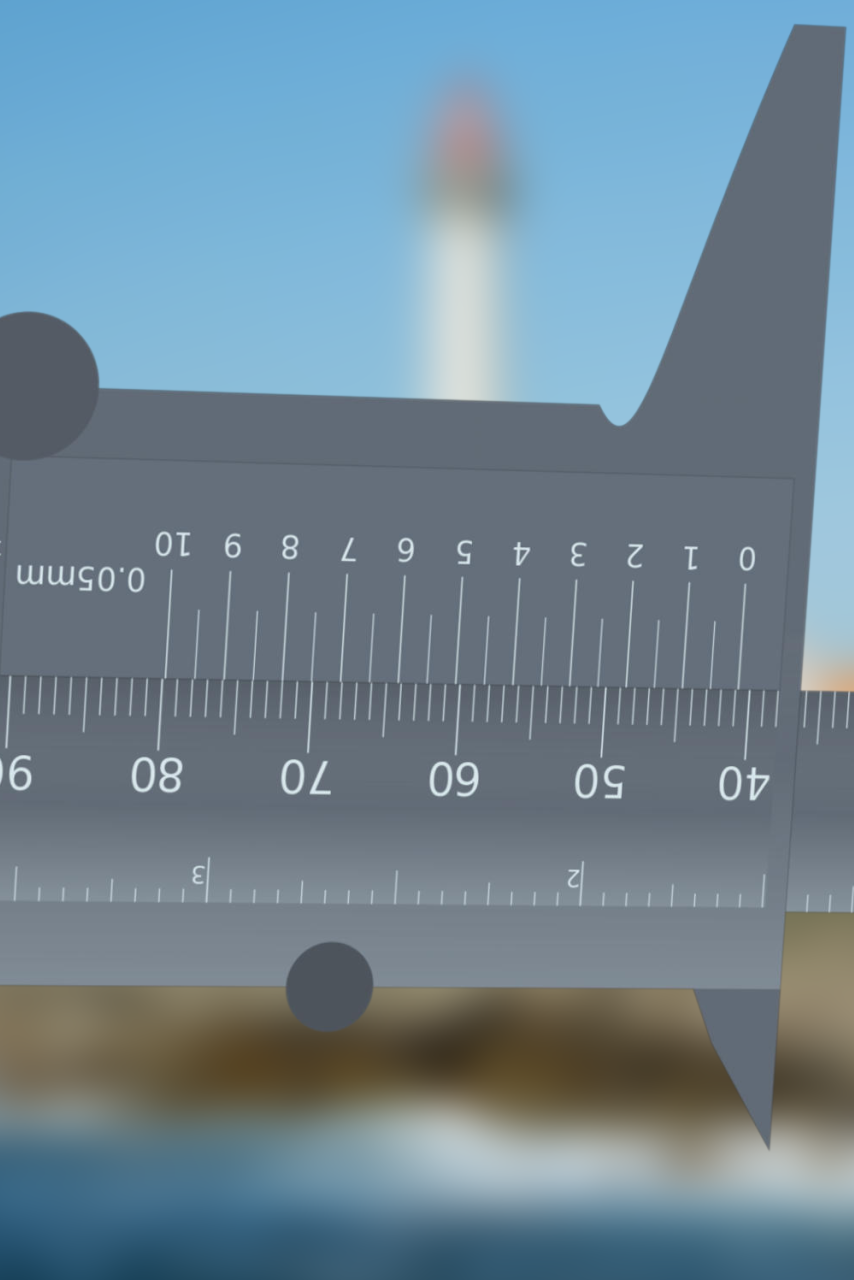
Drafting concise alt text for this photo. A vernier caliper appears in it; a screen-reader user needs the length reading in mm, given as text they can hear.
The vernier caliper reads 40.8 mm
